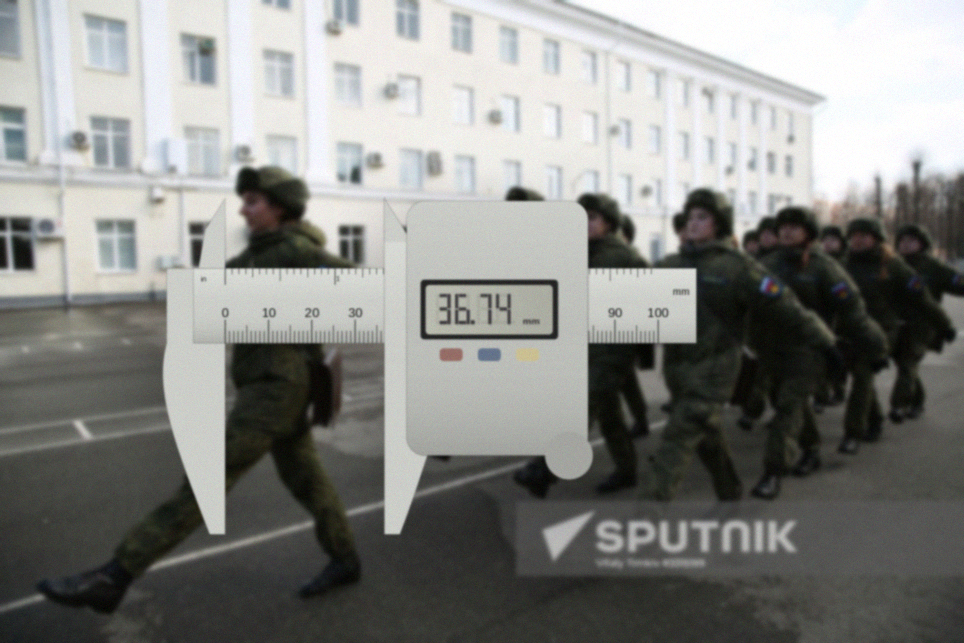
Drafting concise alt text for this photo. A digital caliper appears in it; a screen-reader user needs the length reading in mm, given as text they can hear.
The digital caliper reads 36.74 mm
